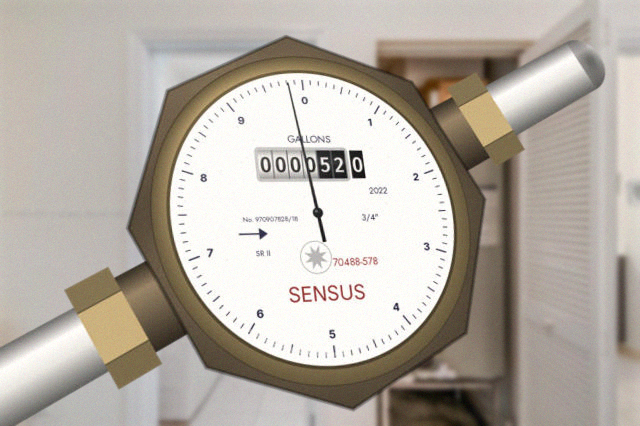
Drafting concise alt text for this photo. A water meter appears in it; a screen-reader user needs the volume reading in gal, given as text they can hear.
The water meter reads 519.8 gal
